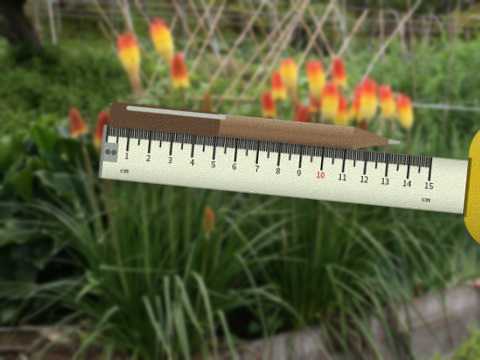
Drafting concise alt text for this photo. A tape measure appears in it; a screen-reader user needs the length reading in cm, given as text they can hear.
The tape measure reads 13.5 cm
